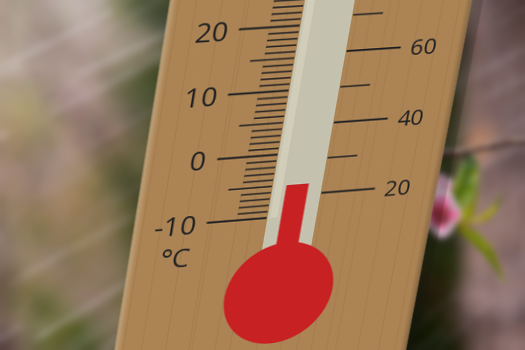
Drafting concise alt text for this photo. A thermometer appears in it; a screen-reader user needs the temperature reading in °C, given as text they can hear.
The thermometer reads -5 °C
